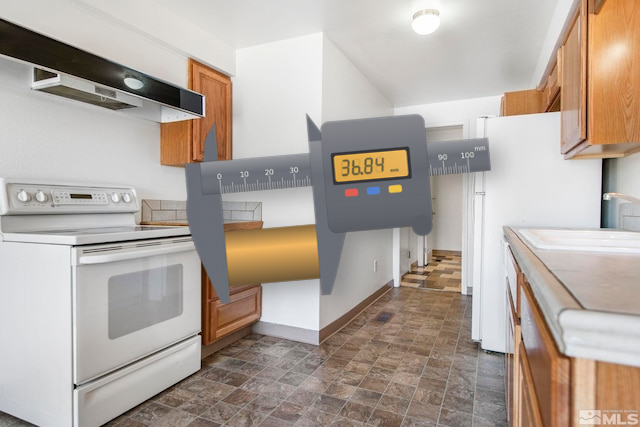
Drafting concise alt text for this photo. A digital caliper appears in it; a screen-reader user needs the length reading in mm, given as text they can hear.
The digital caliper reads 36.84 mm
